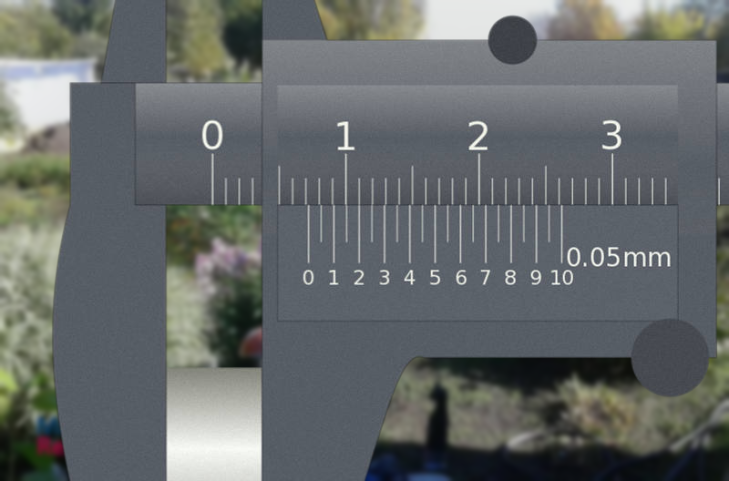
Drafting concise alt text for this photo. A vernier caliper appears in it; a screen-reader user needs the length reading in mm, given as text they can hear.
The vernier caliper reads 7.2 mm
